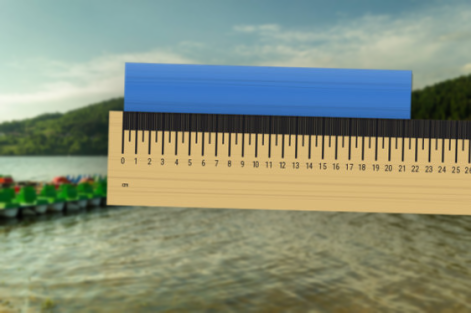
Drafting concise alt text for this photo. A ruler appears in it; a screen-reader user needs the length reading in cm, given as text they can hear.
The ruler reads 21.5 cm
